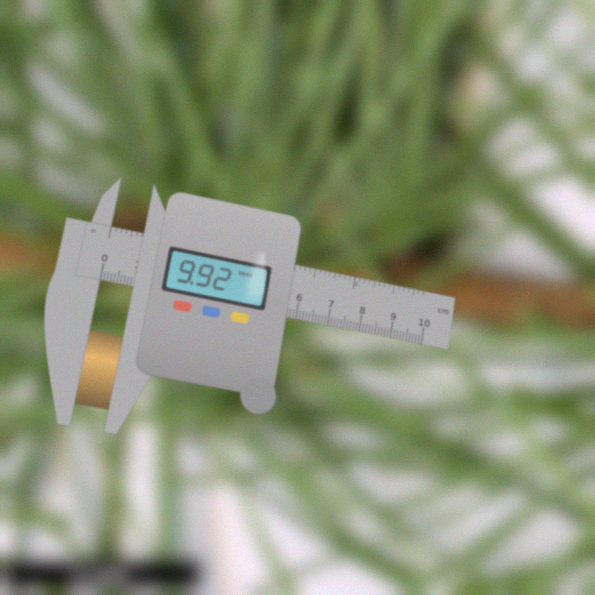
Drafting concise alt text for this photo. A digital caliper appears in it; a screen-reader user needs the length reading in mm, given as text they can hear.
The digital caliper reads 9.92 mm
